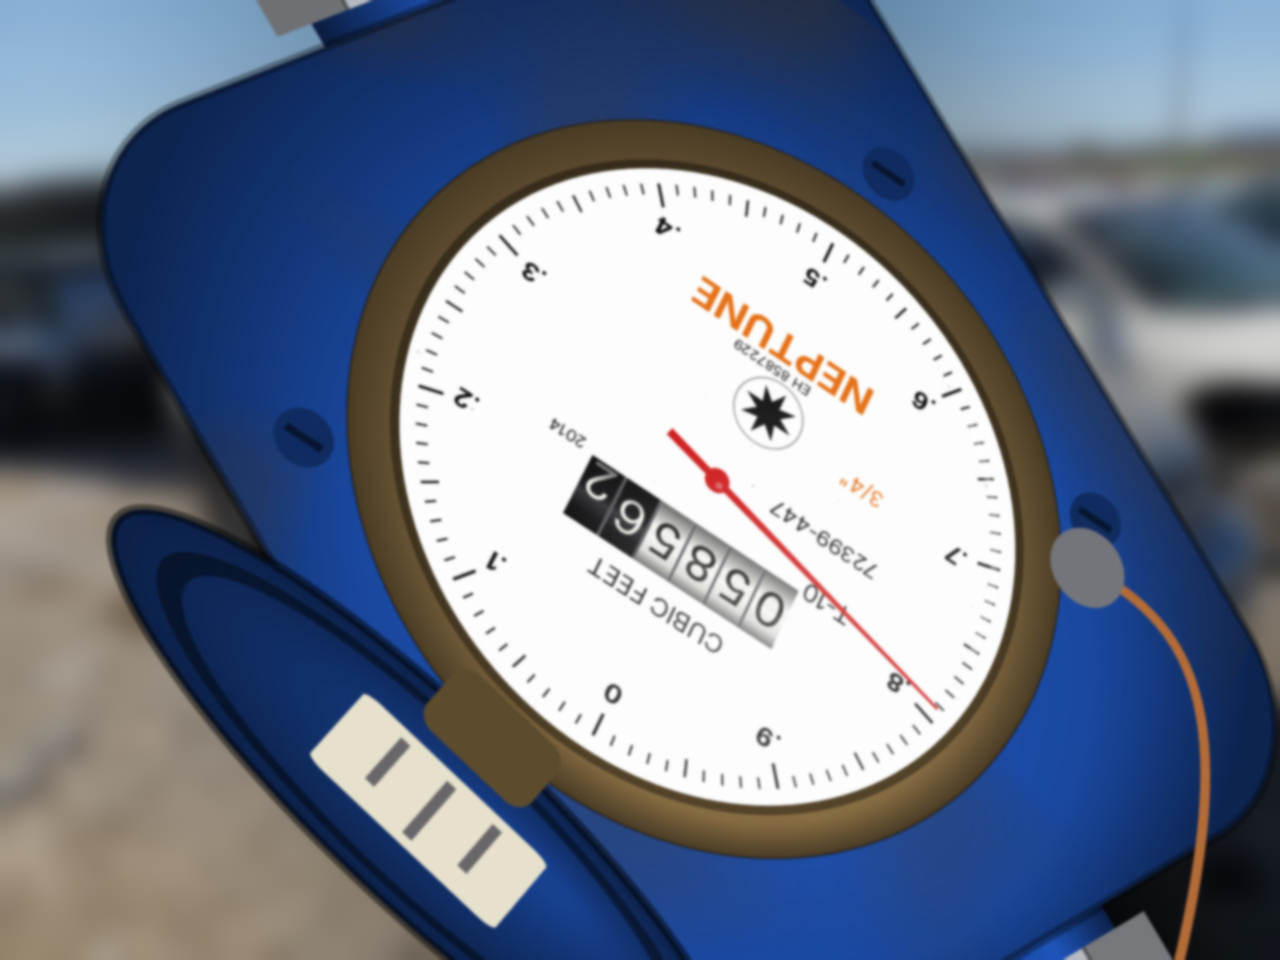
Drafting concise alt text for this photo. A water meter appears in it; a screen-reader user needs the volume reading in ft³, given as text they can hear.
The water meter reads 58561.79 ft³
